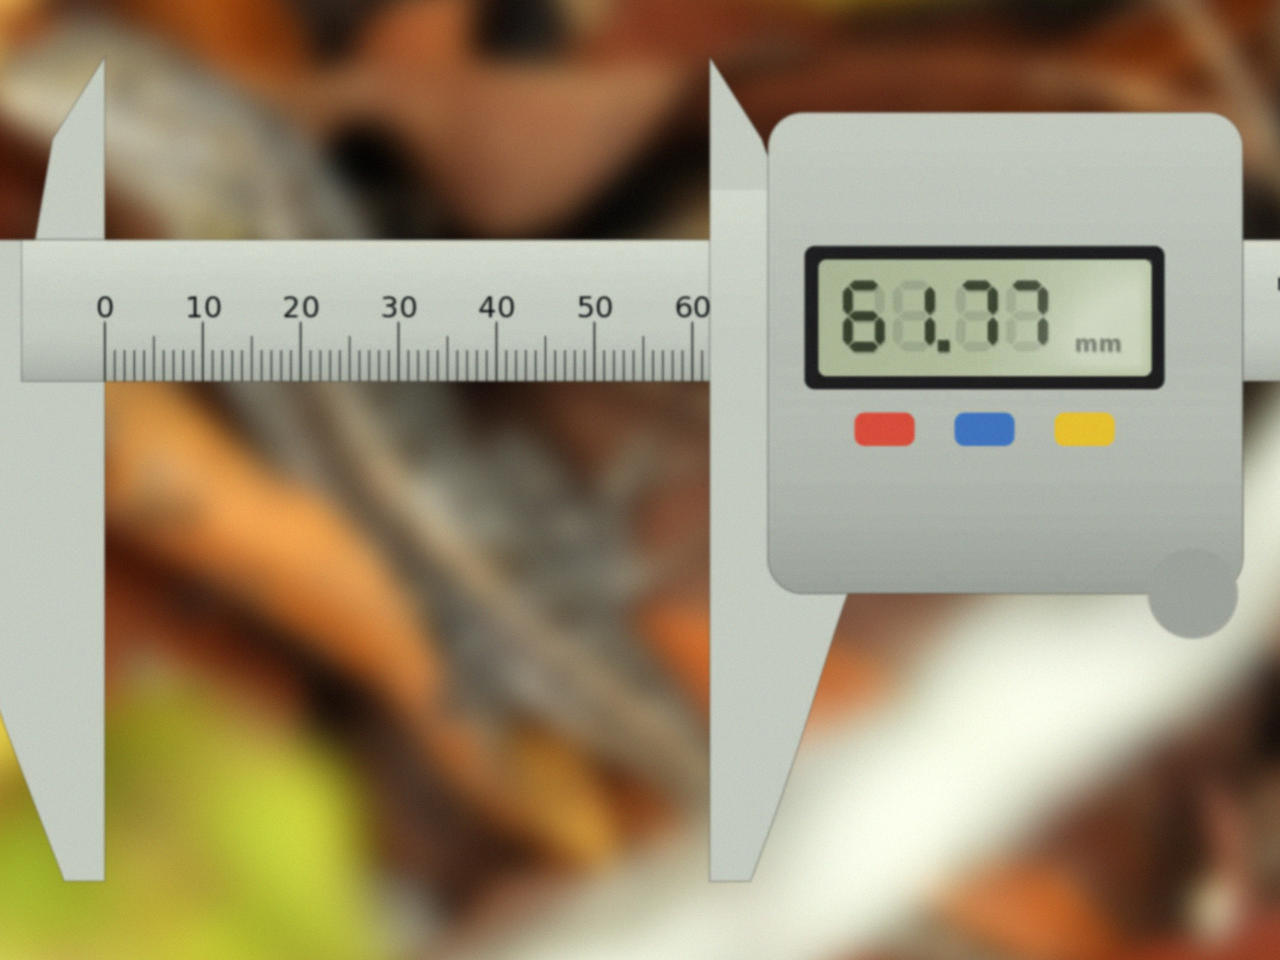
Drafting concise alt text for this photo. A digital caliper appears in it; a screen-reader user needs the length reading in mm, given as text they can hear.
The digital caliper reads 61.77 mm
